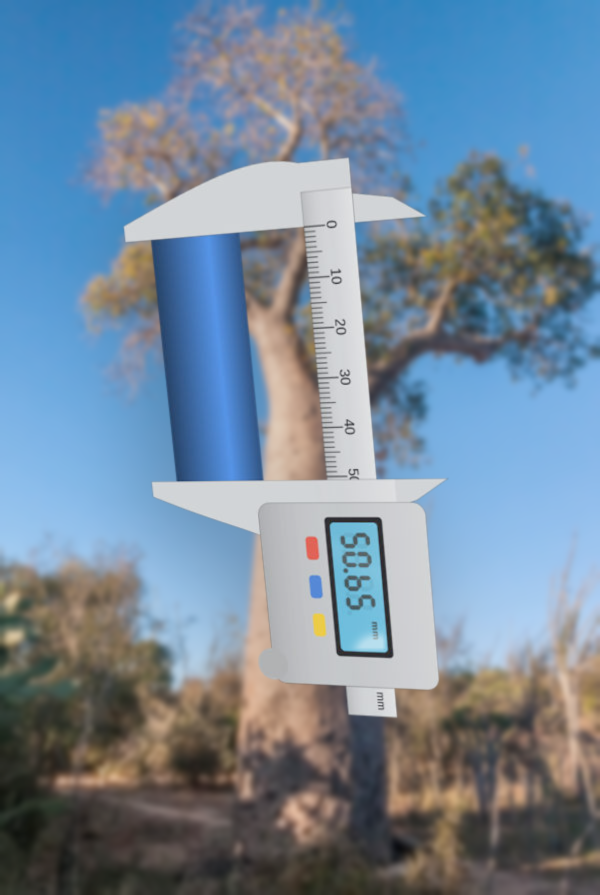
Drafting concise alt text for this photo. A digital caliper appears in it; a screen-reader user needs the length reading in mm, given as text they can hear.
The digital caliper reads 50.65 mm
